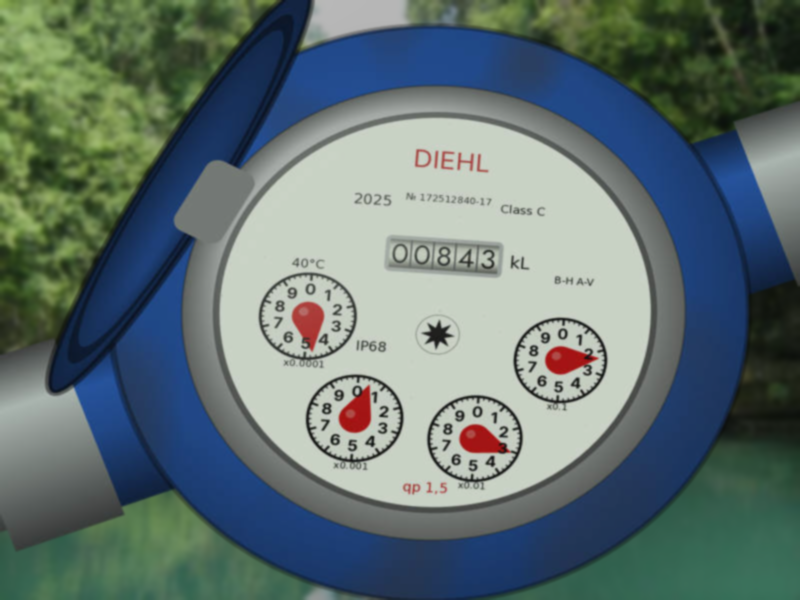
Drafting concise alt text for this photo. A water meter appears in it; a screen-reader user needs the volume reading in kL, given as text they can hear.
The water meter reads 843.2304 kL
